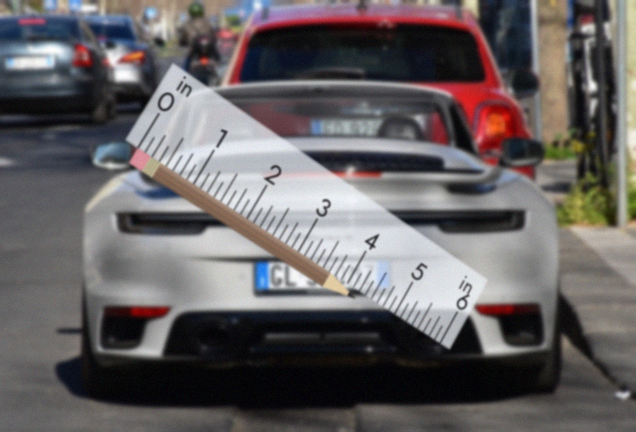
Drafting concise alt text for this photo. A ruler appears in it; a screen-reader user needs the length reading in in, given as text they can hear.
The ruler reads 4.25 in
